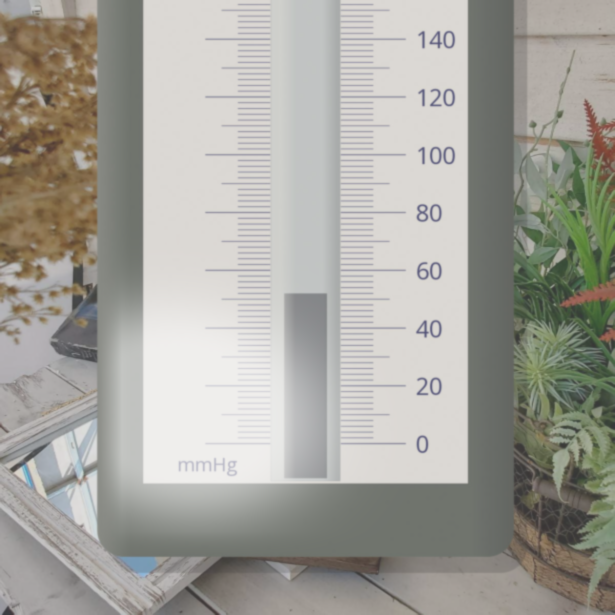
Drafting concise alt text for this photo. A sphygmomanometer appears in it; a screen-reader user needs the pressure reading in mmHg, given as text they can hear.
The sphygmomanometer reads 52 mmHg
